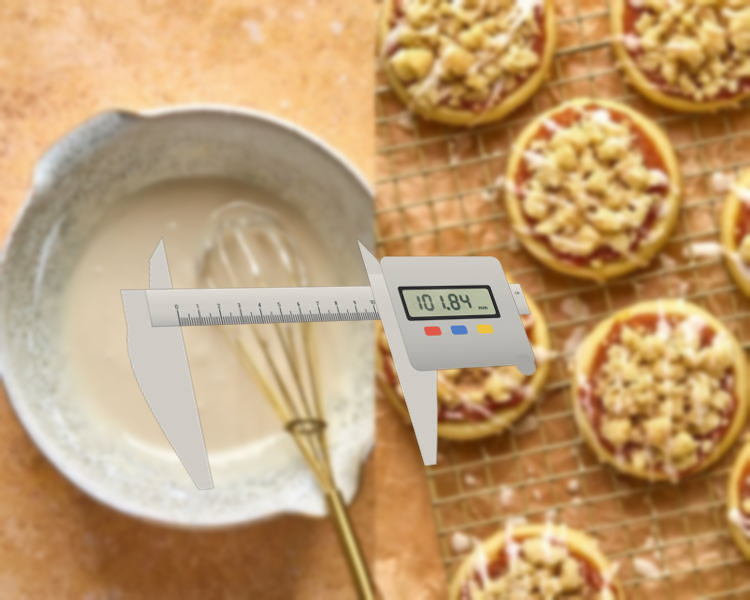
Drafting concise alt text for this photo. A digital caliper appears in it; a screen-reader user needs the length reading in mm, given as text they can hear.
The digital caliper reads 101.84 mm
